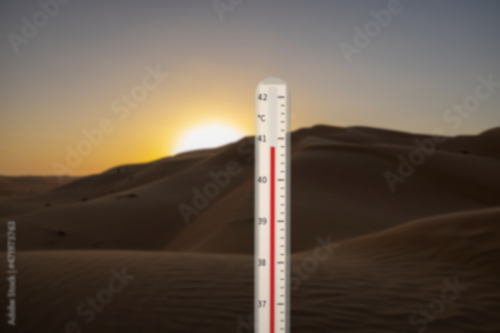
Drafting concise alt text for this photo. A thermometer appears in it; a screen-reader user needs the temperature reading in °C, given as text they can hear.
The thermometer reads 40.8 °C
